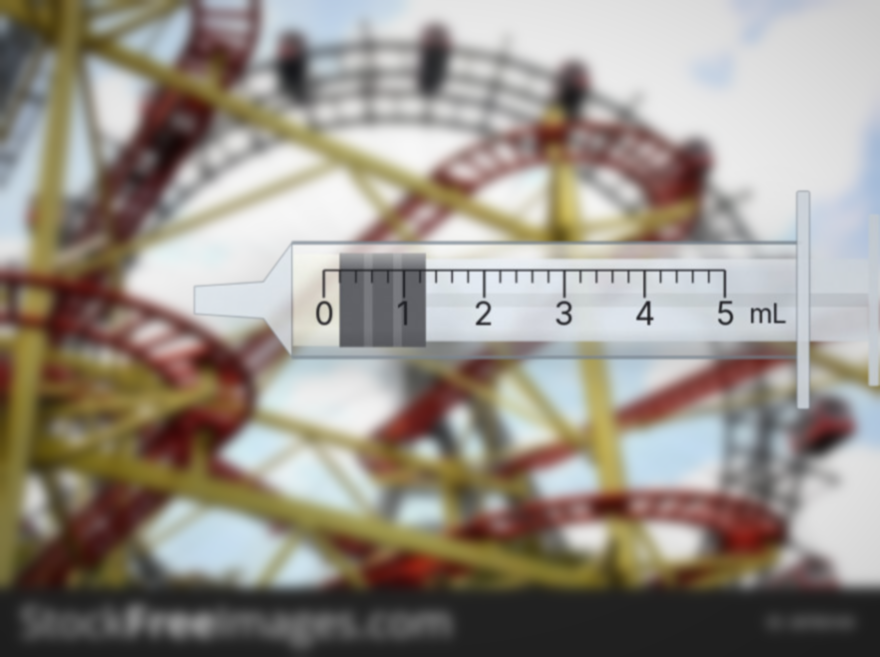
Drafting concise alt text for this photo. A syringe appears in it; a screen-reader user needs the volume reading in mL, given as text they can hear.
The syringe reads 0.2 mL
